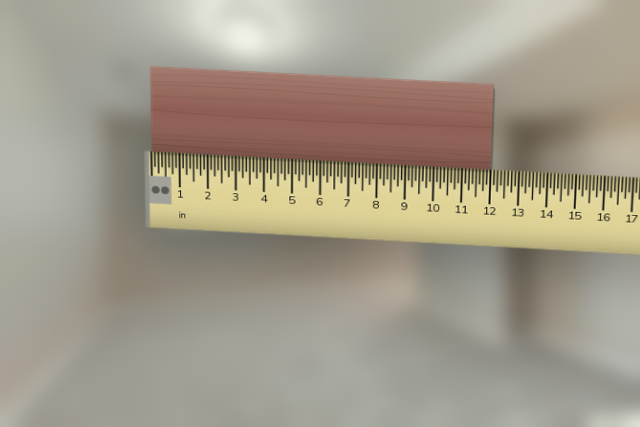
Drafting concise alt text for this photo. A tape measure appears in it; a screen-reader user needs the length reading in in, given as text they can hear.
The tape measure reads 12 in
